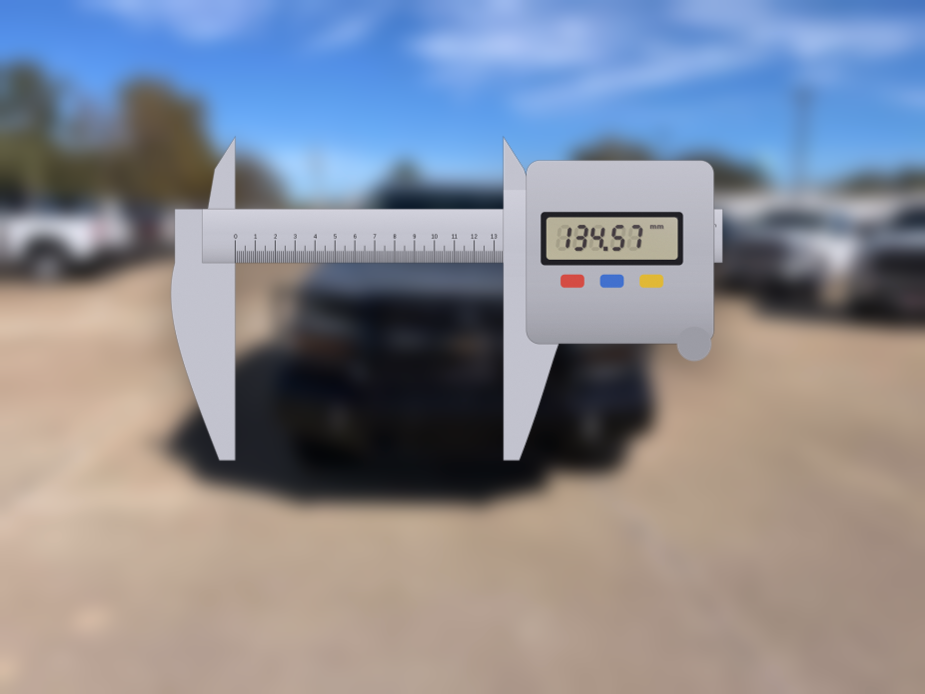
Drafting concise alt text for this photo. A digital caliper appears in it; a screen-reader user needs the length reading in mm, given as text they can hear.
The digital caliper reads 134.57 mm
